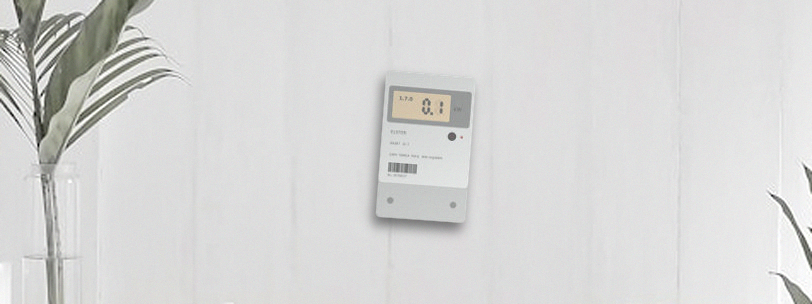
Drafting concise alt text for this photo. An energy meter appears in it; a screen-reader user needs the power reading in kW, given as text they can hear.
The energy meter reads 0.1 kW
